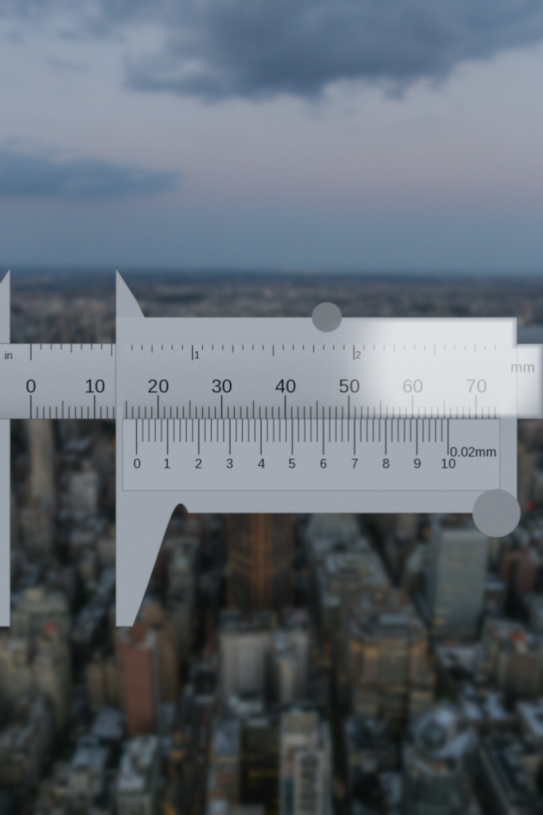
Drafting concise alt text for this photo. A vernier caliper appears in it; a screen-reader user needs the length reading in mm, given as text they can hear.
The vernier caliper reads 16.6 mm
